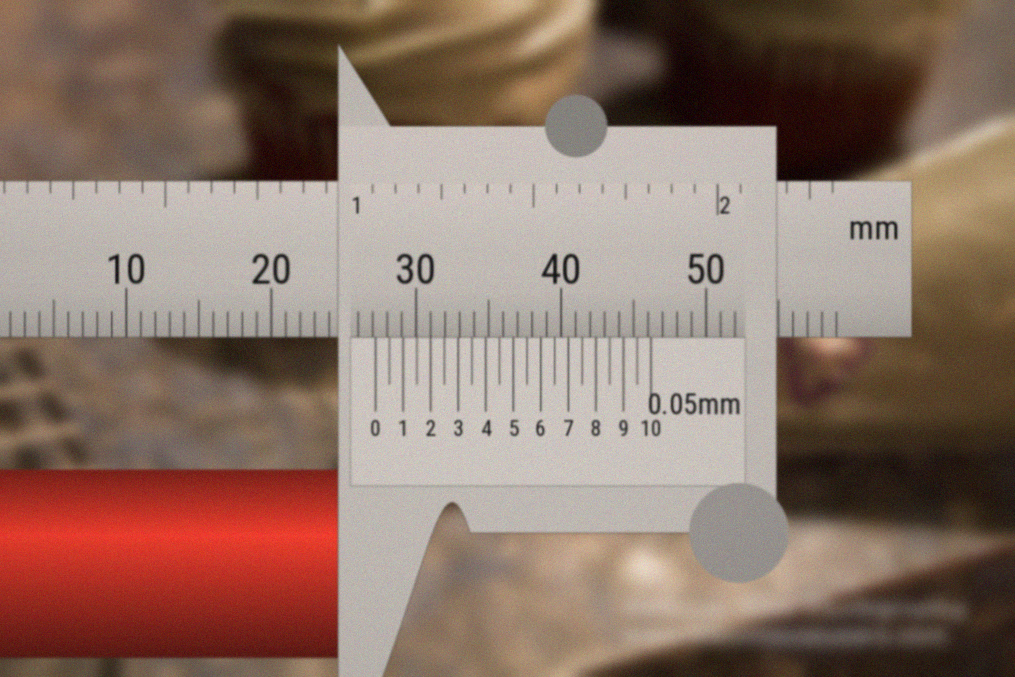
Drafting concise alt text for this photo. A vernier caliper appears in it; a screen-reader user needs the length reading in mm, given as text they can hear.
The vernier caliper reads 27.2 mm
